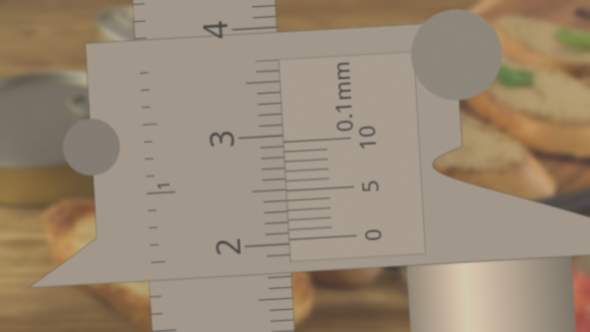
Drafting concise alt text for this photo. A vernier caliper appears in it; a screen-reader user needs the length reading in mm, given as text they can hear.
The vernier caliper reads 20.4 mm
